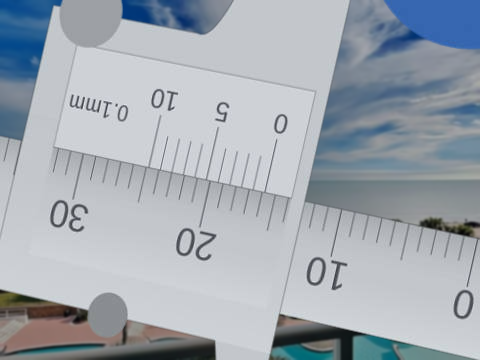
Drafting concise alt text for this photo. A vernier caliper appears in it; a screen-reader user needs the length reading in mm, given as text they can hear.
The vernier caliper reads 15.8 mm
